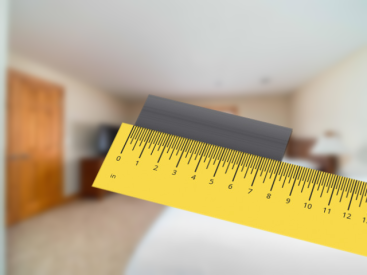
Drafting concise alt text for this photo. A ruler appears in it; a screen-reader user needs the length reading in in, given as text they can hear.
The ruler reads 8 in
